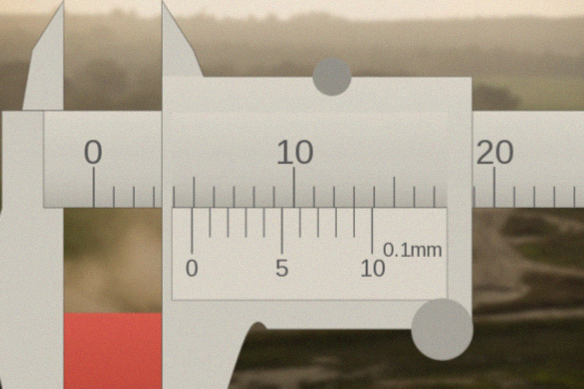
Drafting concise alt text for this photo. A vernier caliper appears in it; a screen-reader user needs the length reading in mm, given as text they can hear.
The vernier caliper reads 4.9 mm
